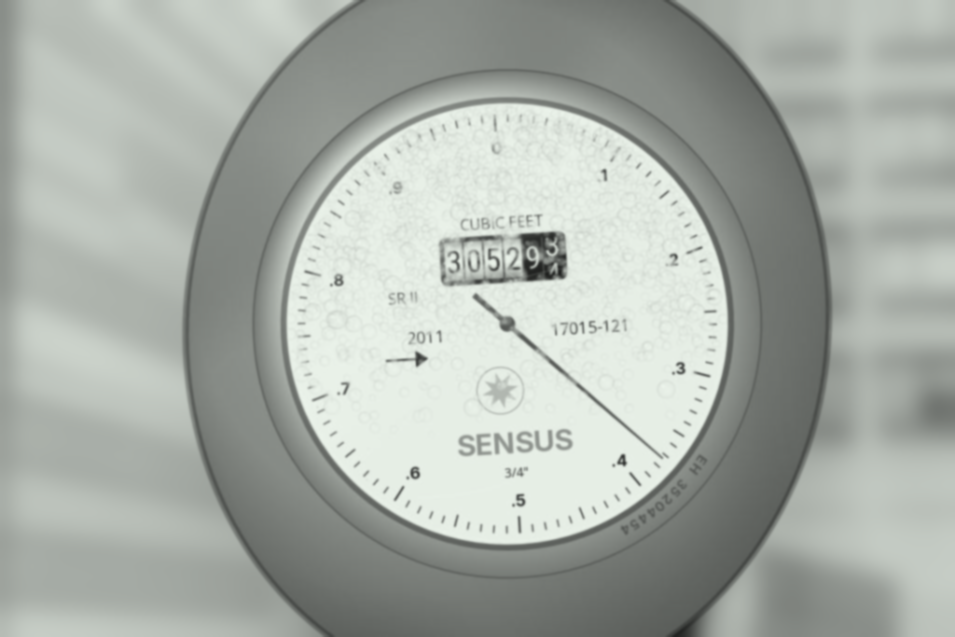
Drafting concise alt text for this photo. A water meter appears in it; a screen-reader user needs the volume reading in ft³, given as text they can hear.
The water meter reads 305293.37 ft³
